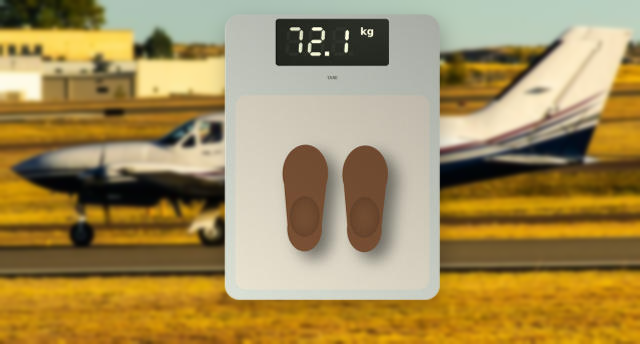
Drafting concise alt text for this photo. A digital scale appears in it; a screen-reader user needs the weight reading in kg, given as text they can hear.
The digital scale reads 72.1 kg
